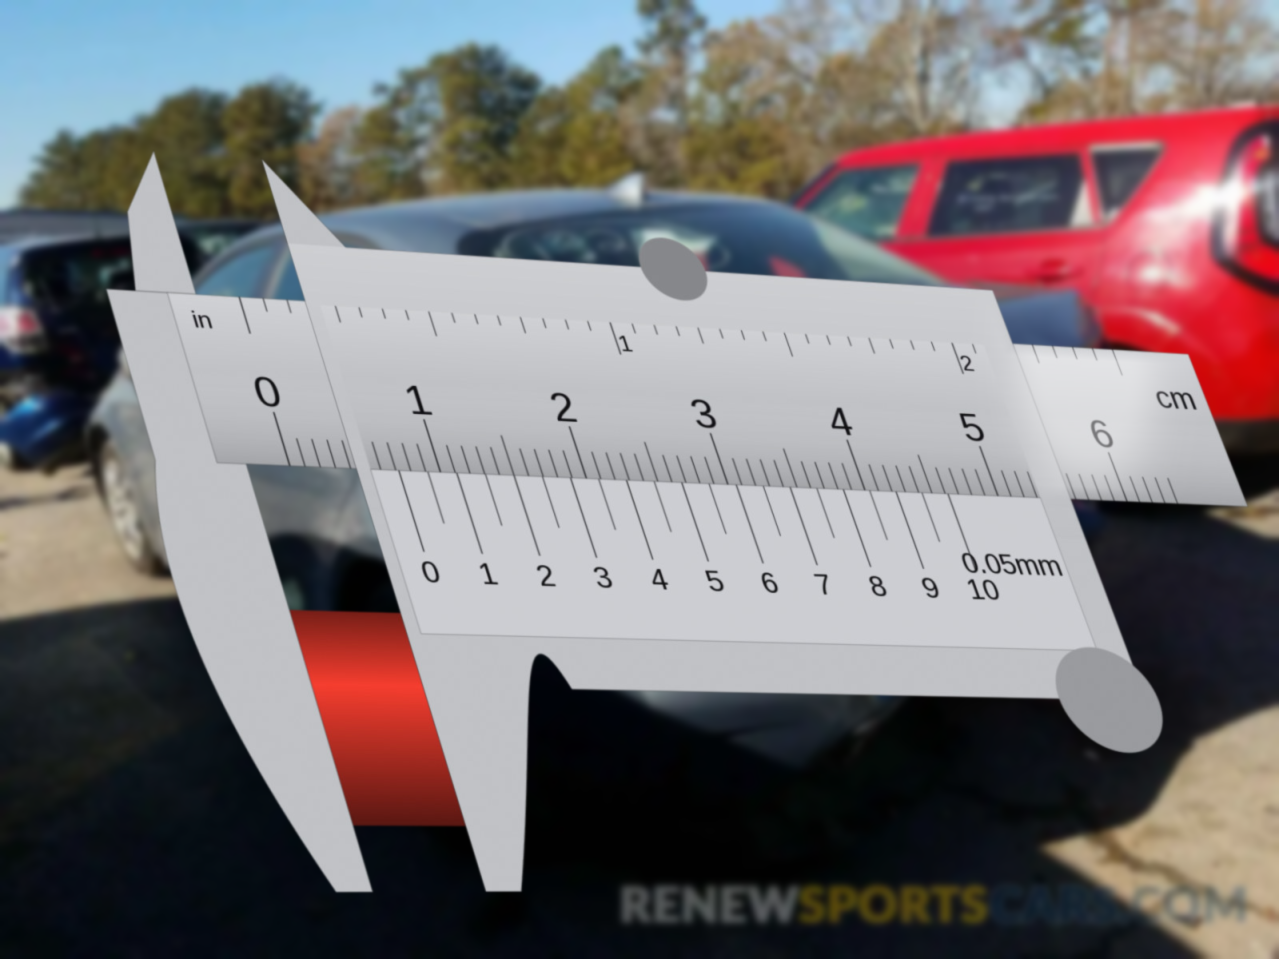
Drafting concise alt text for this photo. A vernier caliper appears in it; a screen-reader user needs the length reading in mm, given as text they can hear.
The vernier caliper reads 7.2 mm
